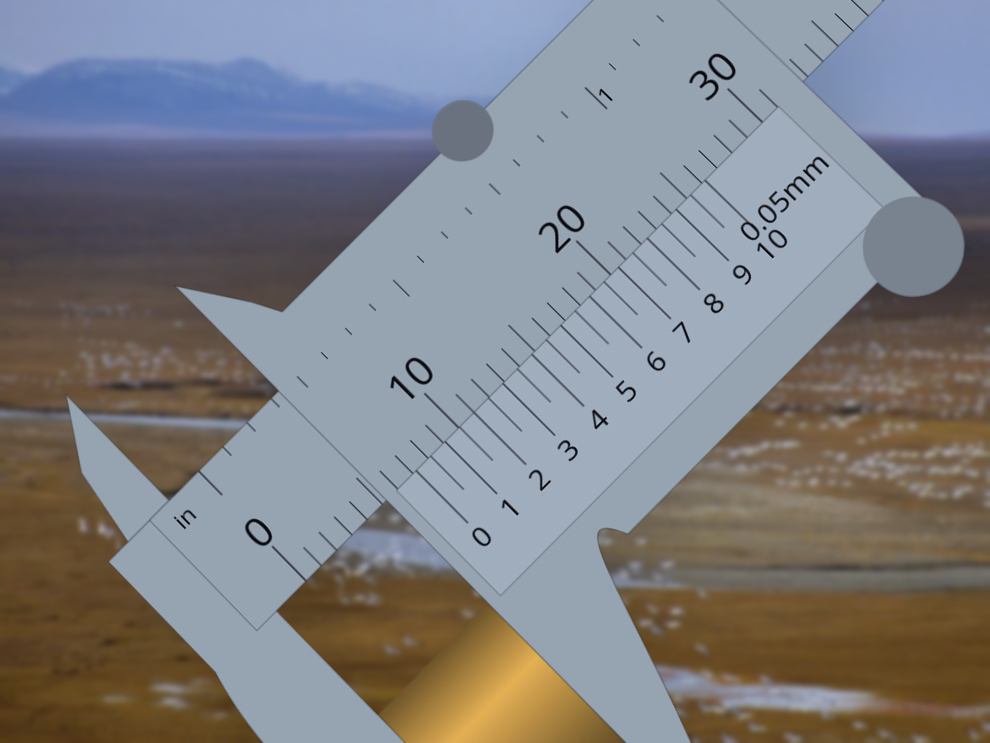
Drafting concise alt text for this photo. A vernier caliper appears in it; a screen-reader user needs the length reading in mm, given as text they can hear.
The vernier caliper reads 7.2 mm
